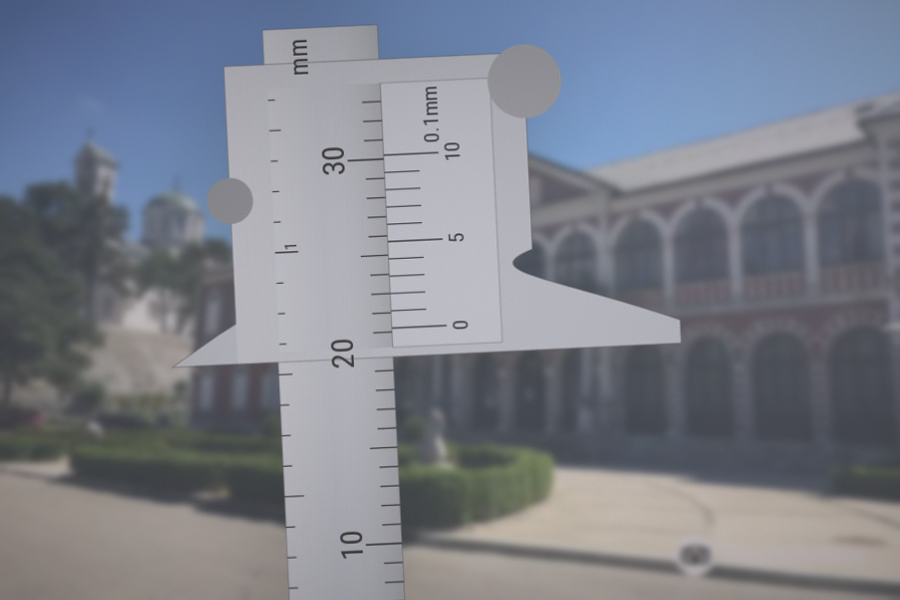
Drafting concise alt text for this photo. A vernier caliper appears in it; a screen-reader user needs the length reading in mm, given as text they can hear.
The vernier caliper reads 21.2 mm
